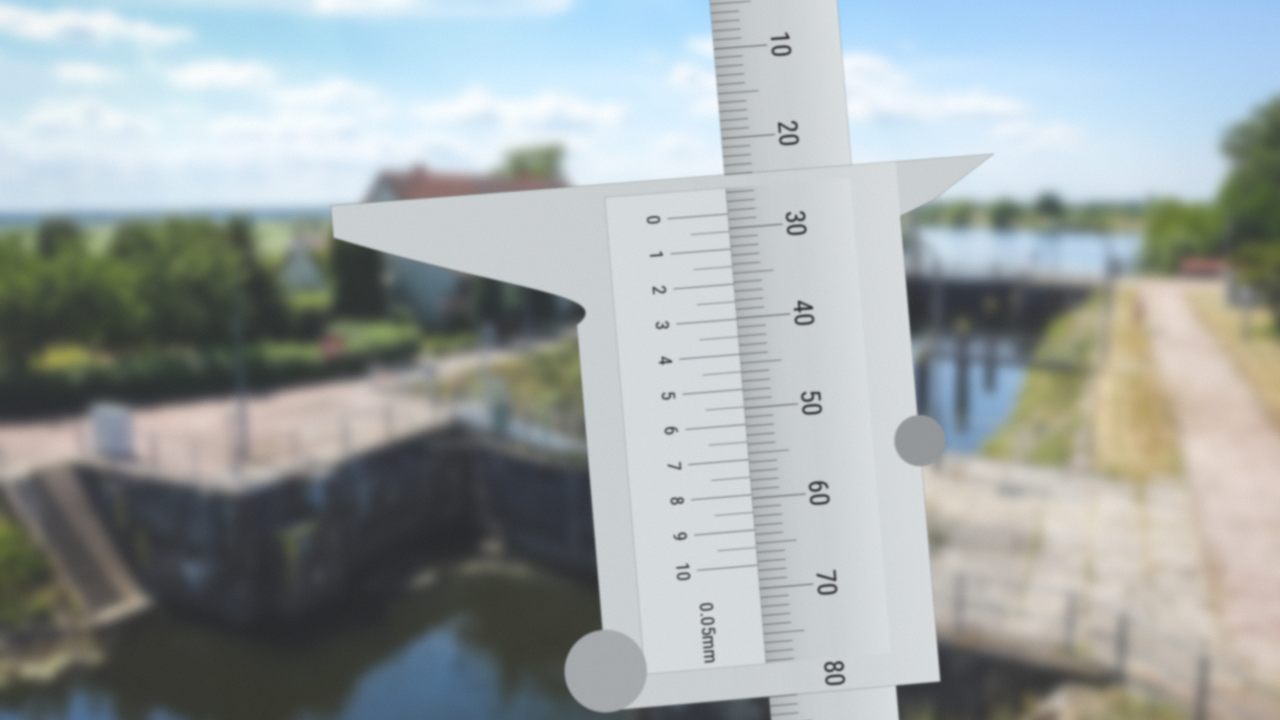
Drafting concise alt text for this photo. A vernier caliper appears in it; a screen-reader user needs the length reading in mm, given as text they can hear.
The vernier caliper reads 28.4 mm
